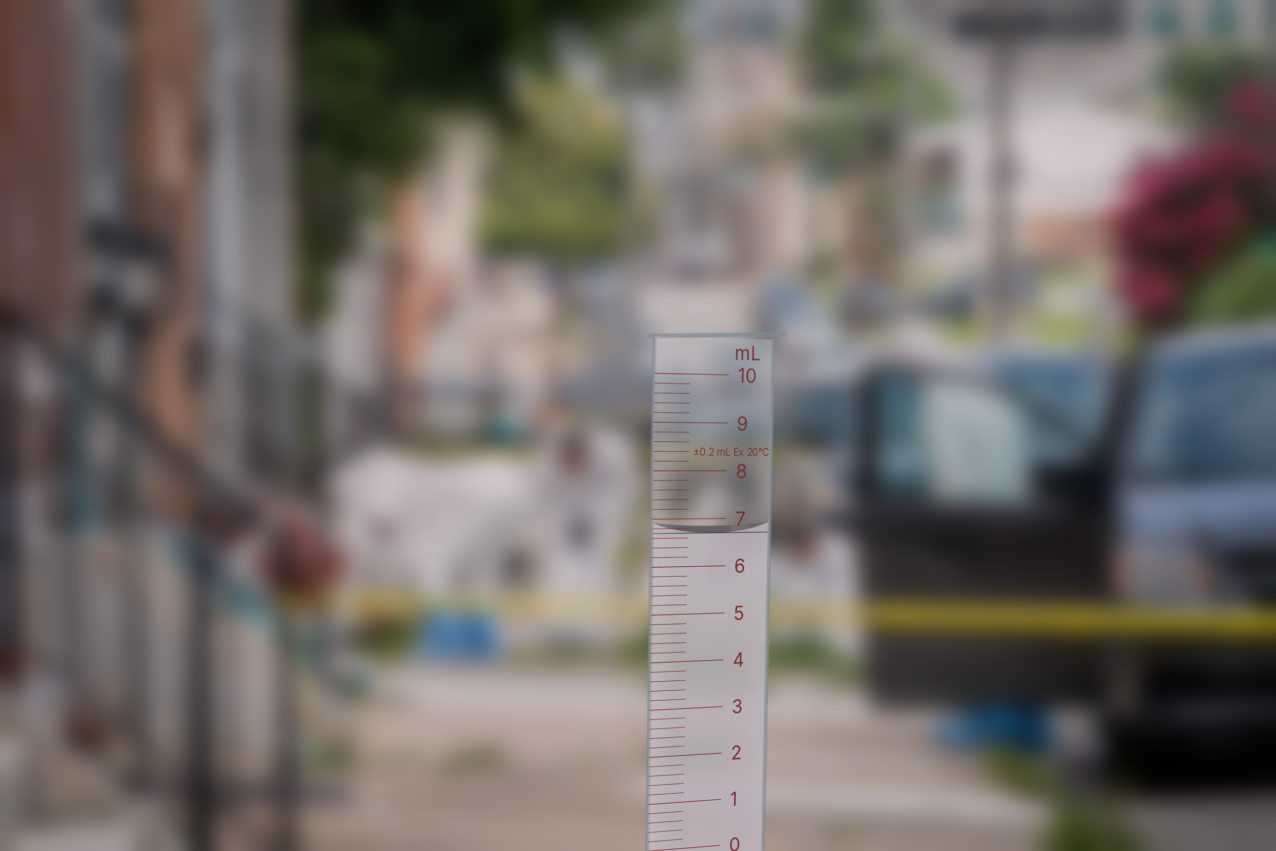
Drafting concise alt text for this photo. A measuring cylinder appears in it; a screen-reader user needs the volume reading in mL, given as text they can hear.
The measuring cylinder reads 6.7 mL
